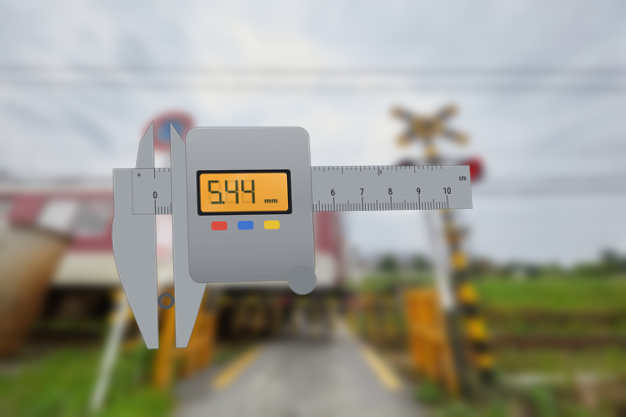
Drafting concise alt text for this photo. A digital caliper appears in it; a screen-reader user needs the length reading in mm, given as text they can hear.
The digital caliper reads 5.44 mm
